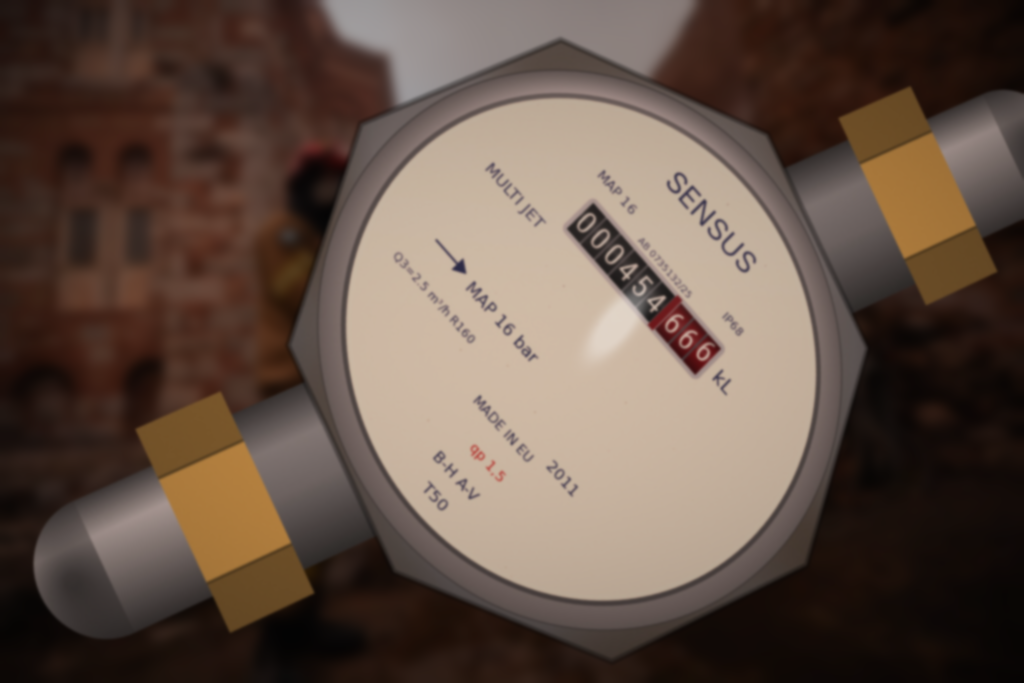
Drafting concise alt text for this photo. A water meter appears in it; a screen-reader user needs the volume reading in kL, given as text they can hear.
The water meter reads 454.666 kL
